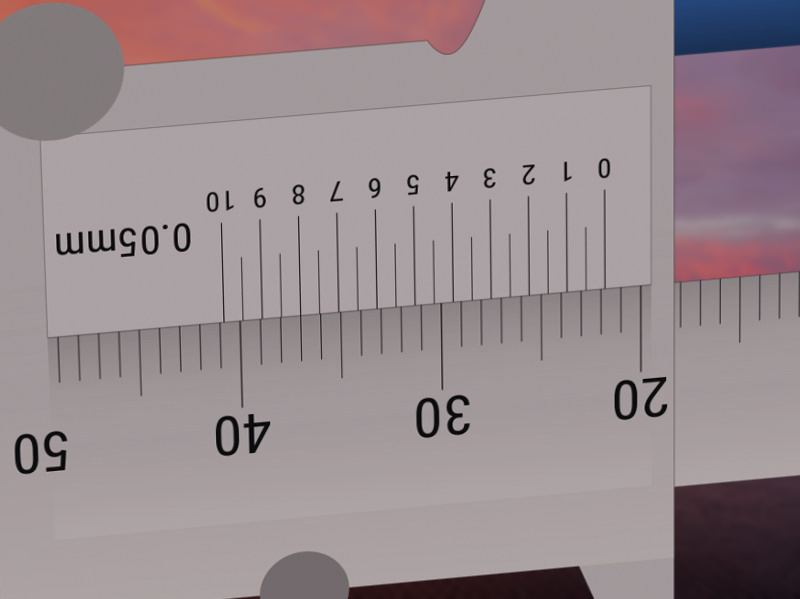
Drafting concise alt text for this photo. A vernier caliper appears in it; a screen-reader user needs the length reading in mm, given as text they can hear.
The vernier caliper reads 21.8 mm
